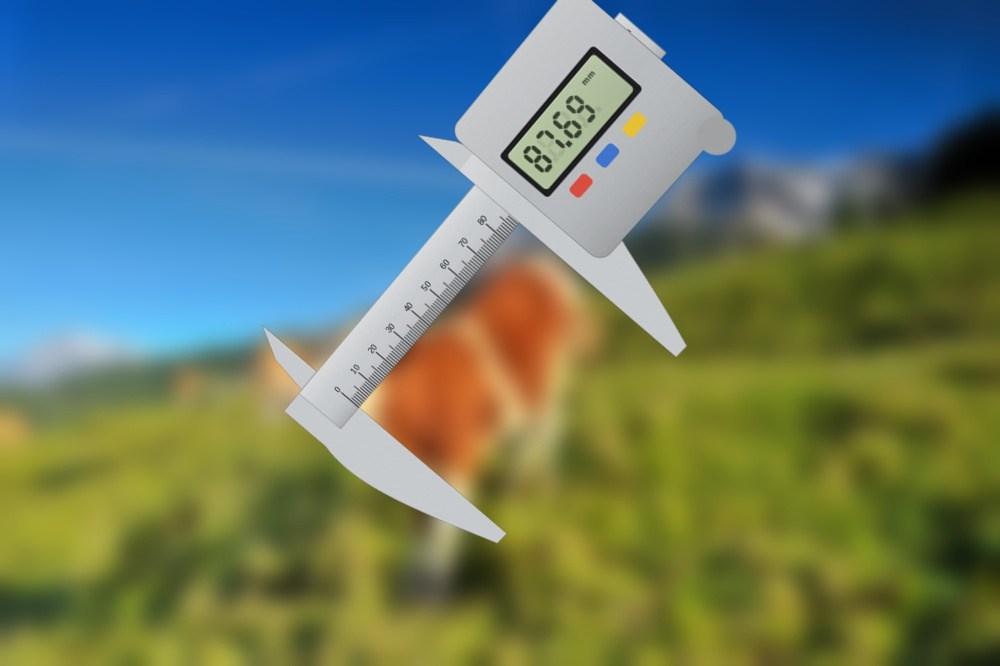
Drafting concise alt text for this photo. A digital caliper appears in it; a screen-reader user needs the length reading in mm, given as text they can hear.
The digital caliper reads 87.69 mm
